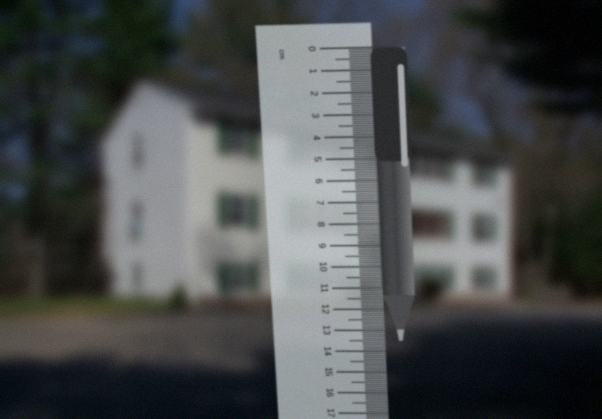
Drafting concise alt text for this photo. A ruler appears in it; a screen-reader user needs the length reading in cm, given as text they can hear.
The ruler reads 13.5 cm
